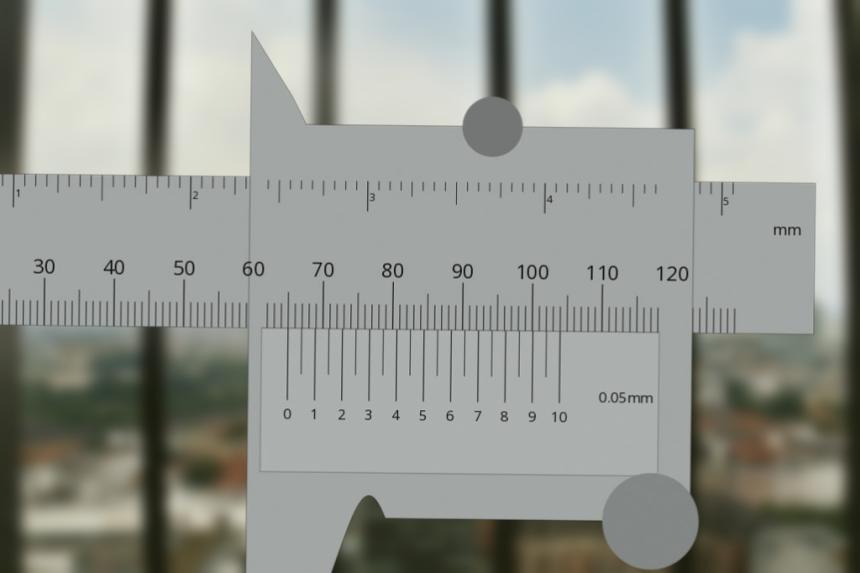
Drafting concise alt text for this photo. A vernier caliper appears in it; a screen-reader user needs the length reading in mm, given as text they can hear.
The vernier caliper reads 65.0 mm
